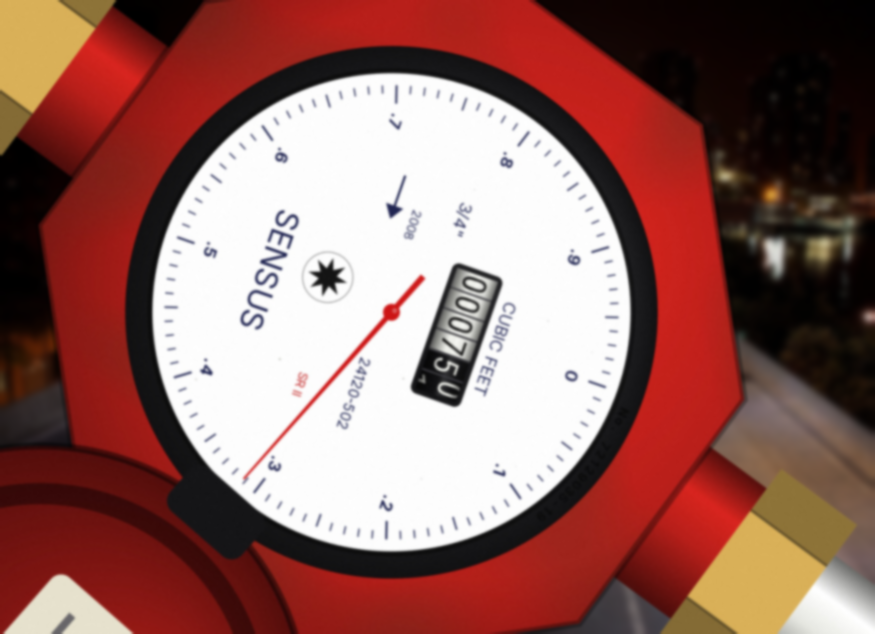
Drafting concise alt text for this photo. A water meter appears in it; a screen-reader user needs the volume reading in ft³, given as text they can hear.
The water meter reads 750.31 ft³
